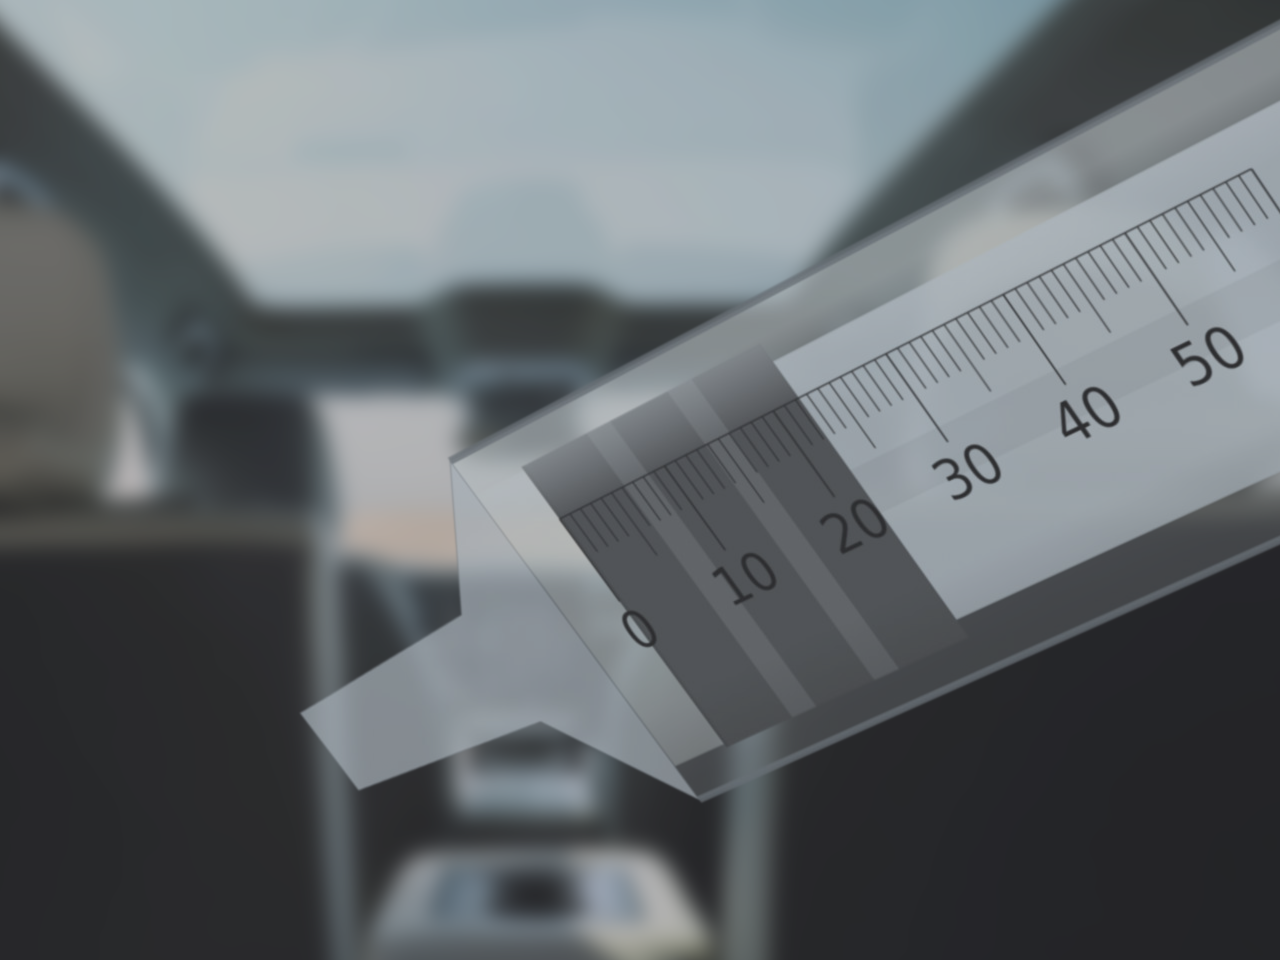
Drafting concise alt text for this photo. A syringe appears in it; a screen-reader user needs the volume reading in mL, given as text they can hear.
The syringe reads 0 mL
